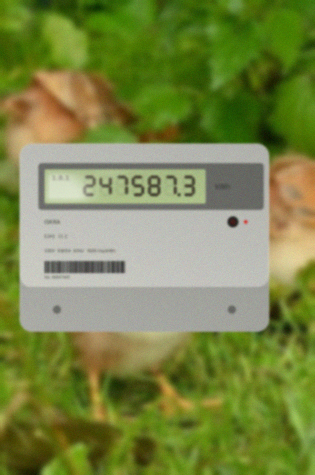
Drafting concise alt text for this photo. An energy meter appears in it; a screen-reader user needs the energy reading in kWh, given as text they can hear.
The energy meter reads 247587.3 kWh
